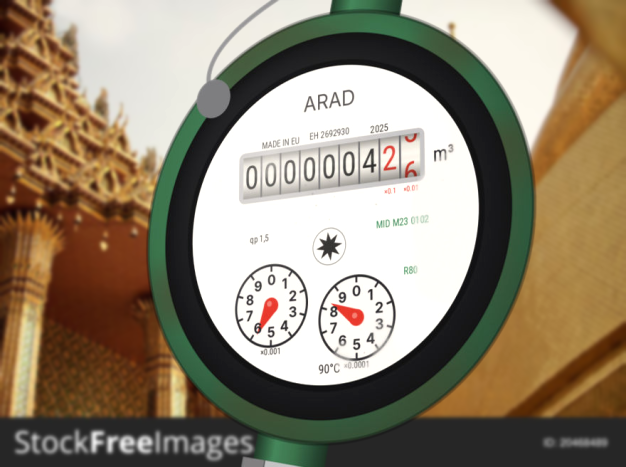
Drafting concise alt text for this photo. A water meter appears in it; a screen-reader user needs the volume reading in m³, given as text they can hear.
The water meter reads 4.2558 m³
